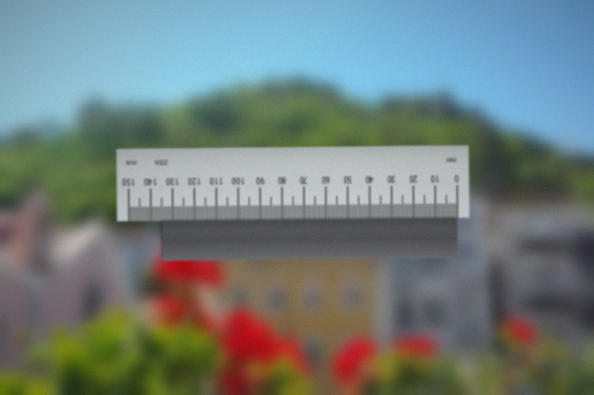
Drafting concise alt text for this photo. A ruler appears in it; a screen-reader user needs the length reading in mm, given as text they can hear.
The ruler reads 135 mm
